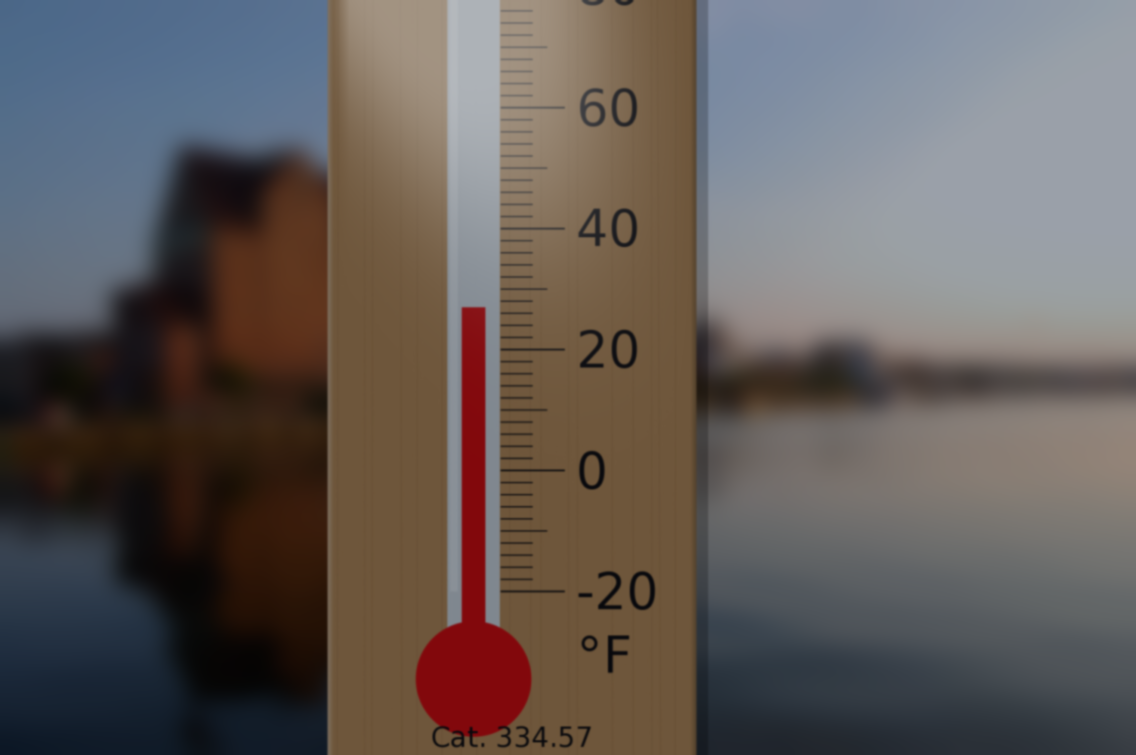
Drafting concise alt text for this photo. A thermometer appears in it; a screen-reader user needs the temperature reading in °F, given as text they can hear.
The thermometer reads 27 °F
